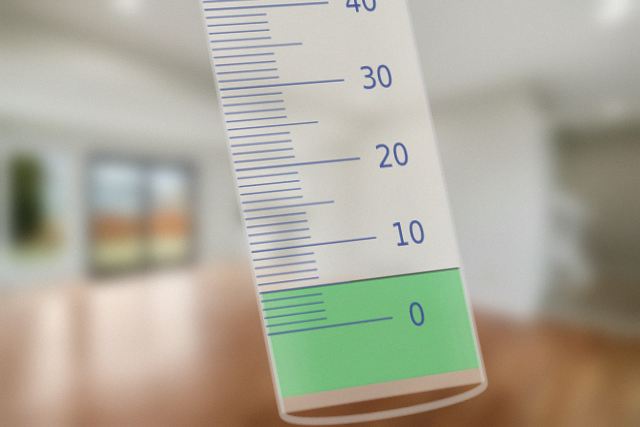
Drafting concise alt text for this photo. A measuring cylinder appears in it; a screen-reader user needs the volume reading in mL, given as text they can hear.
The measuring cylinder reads 5 mL
